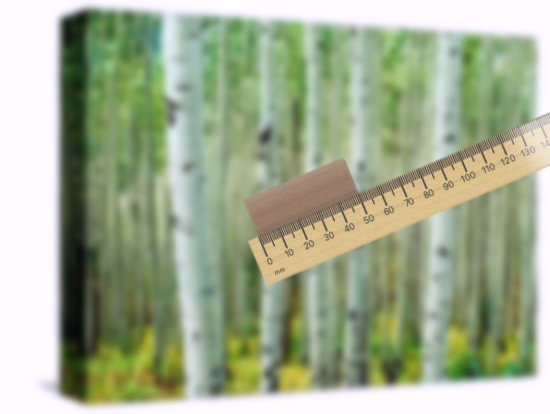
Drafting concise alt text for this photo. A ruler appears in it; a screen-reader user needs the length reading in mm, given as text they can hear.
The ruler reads 50 mm
